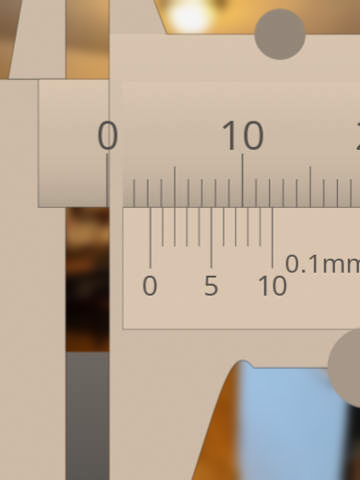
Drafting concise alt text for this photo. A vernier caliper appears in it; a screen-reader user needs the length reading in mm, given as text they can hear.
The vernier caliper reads 3.2 mm
